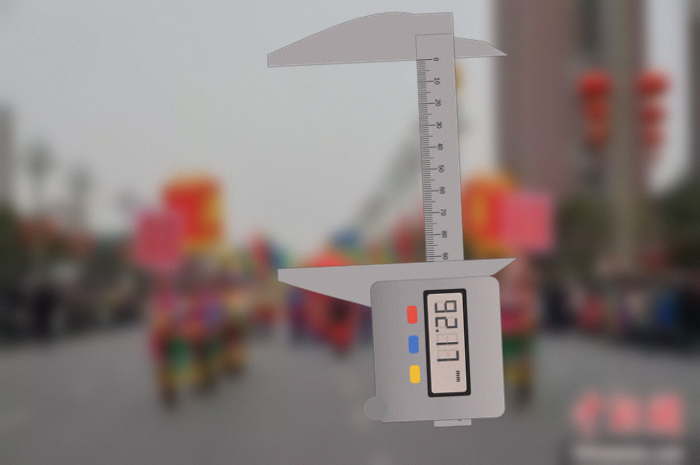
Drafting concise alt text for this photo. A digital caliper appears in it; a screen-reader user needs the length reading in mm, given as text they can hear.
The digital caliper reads 92.17 mm
